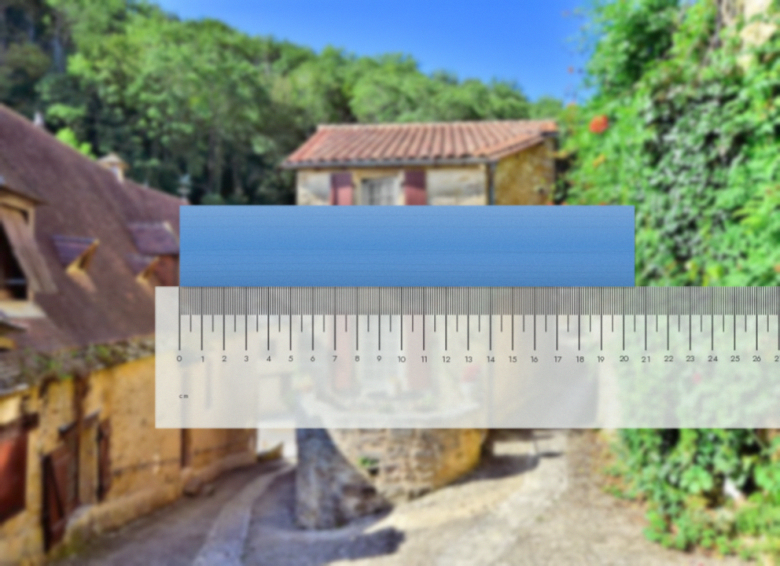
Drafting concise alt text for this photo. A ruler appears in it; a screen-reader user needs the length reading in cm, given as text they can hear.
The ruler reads 20.5 cm
